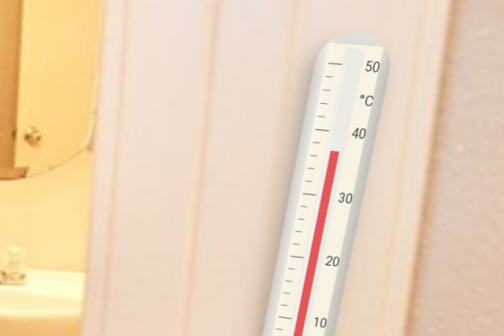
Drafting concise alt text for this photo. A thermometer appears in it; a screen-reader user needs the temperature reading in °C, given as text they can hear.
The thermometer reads 37 °C
